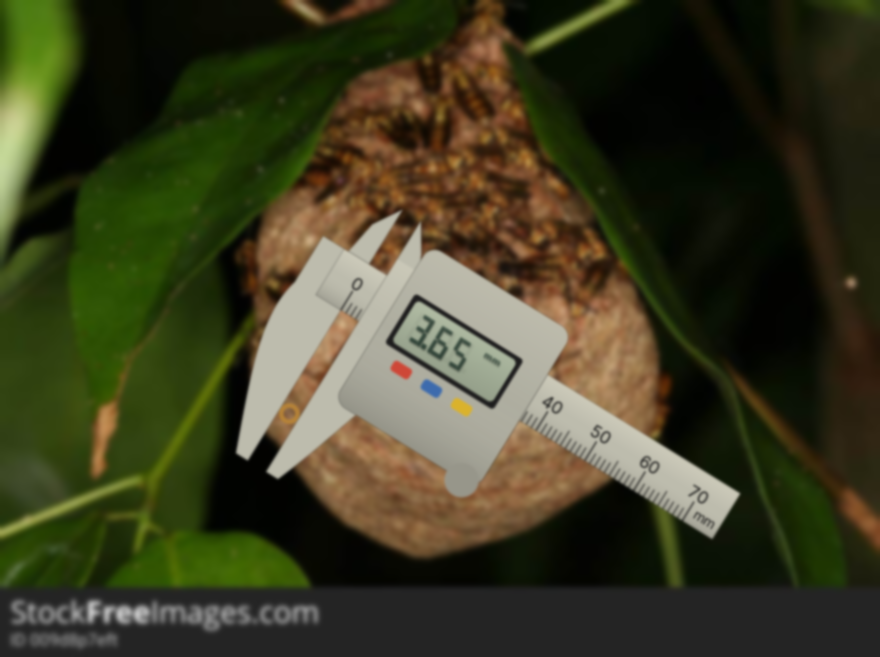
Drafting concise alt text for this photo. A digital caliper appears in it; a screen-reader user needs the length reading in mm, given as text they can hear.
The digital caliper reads 3.65 mm
